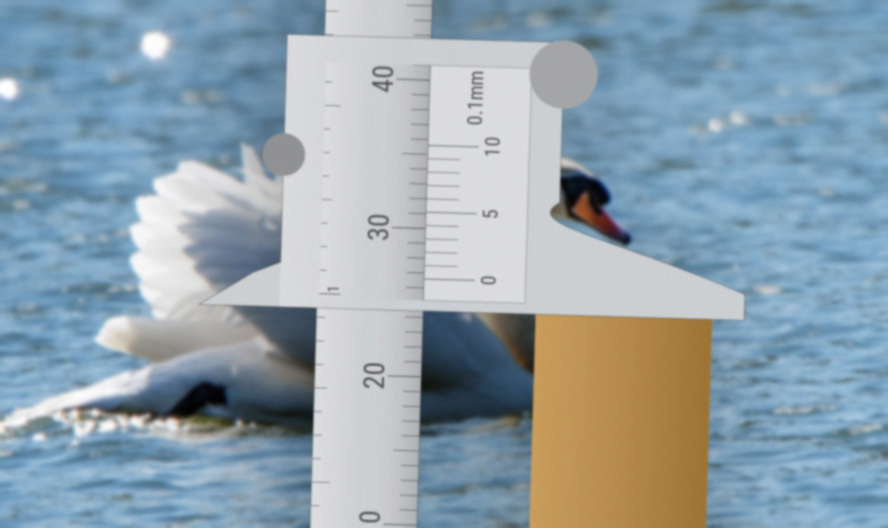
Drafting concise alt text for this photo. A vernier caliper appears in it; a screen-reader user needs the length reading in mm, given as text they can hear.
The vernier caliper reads 26.6 mm
